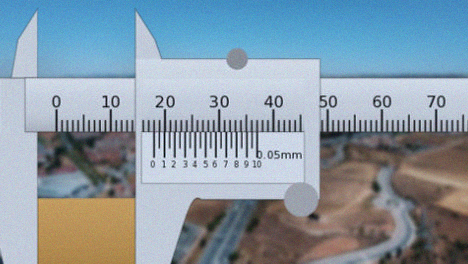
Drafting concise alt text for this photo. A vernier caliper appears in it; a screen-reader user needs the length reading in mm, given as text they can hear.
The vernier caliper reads 18.0 mm
